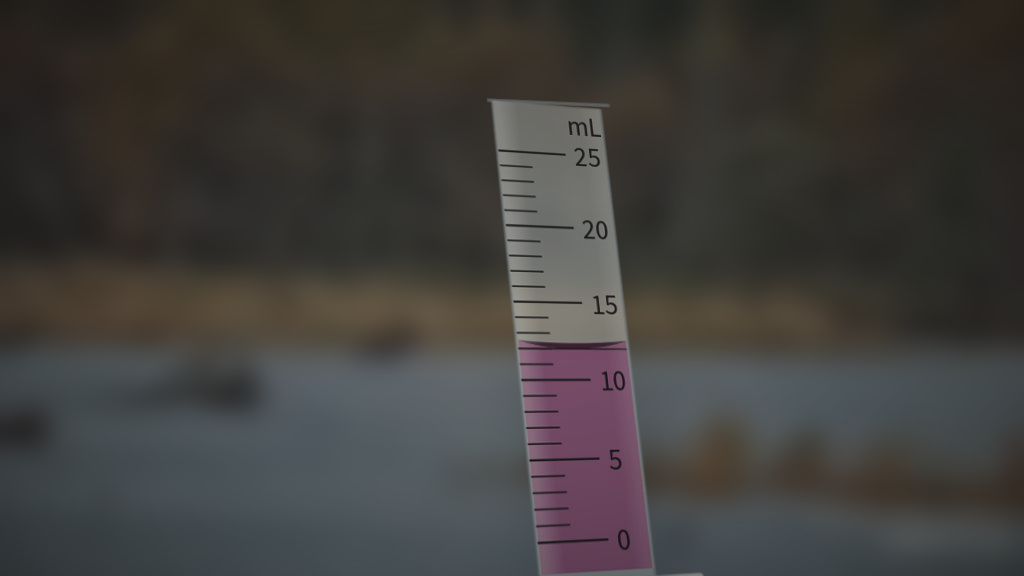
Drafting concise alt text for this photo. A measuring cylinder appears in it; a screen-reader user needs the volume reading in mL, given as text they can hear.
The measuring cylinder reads 12 mL
